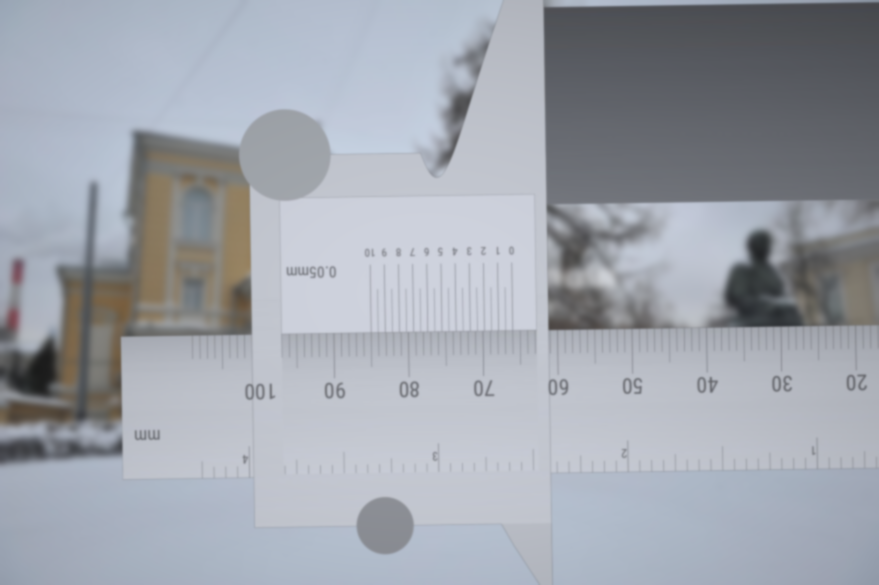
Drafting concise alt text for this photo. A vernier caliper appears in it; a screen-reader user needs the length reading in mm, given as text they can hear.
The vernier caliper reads 66.0 mm
